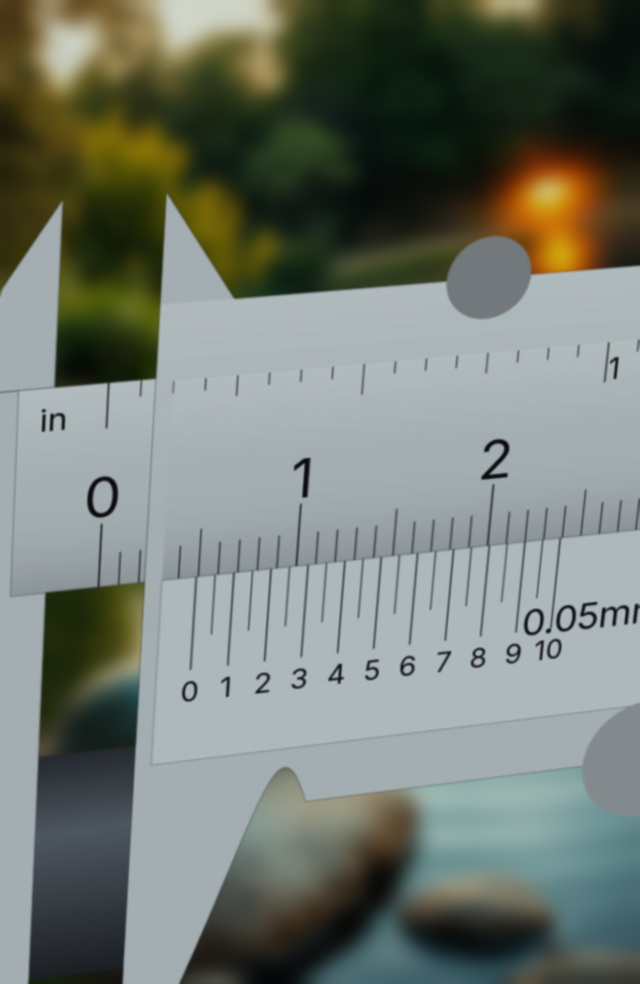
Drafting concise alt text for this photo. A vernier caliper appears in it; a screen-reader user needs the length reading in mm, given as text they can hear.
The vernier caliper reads 4.9 mm
